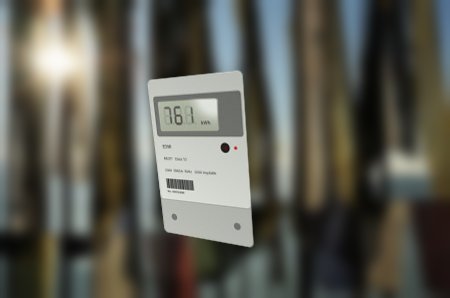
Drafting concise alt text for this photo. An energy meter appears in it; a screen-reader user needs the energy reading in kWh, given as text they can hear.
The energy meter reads 761 kWh
